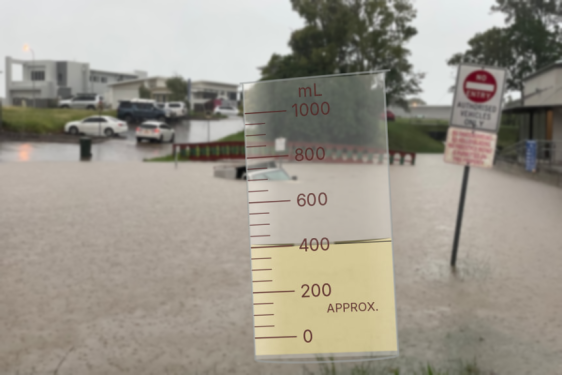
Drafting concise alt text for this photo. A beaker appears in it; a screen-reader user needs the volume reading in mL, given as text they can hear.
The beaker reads 400 mL
